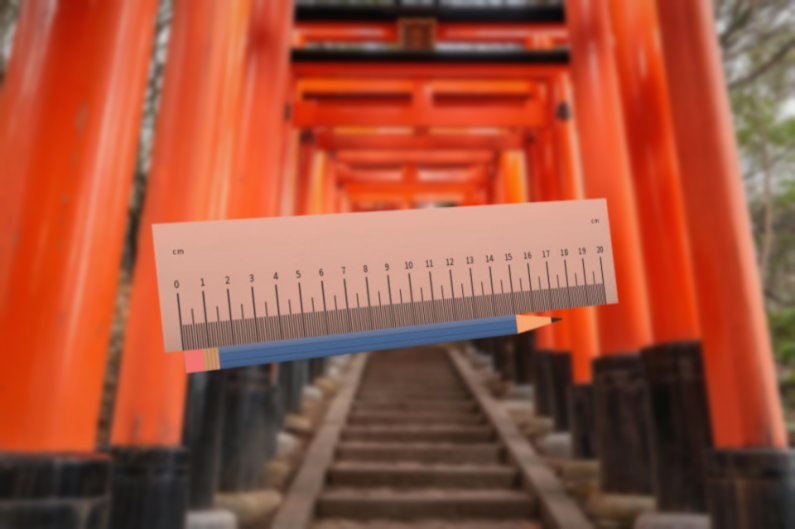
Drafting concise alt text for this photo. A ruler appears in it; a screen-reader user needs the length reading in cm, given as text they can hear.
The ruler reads 17.5 cm
